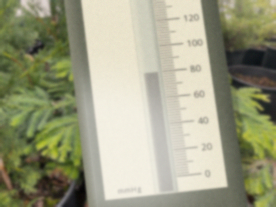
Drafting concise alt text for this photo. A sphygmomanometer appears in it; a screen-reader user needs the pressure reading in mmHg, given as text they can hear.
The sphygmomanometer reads 80 mmHg
